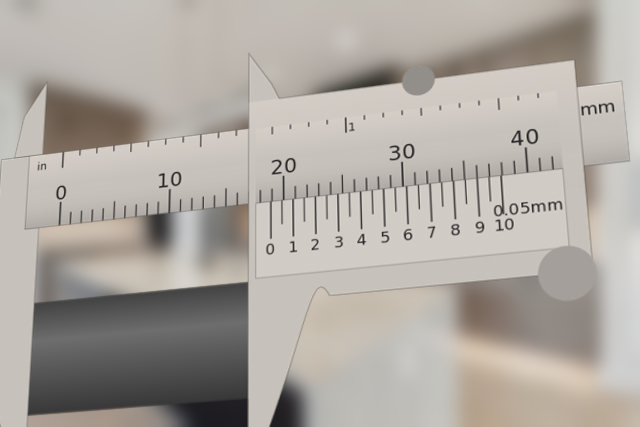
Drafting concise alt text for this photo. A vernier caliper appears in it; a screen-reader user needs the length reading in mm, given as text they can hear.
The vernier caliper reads 18.9 mm
